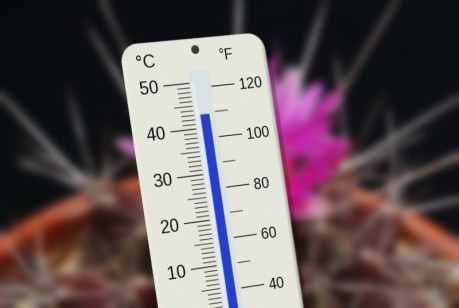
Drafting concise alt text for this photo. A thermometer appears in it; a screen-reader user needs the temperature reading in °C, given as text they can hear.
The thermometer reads 43 °C
